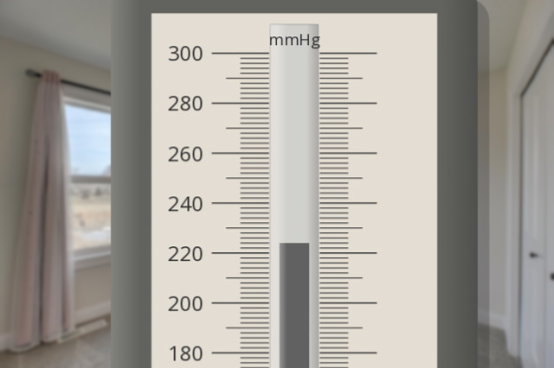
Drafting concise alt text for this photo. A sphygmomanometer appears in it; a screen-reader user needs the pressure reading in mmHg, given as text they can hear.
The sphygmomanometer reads 224 mmHg
